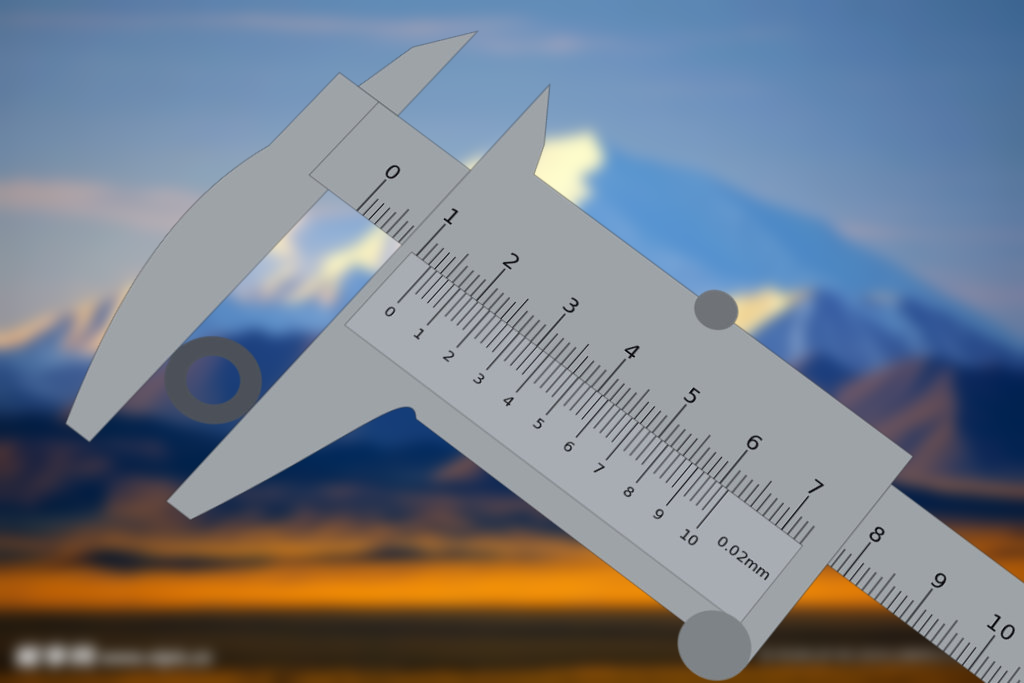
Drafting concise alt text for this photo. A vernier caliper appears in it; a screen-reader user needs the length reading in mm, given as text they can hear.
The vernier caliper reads 12.4 mm
